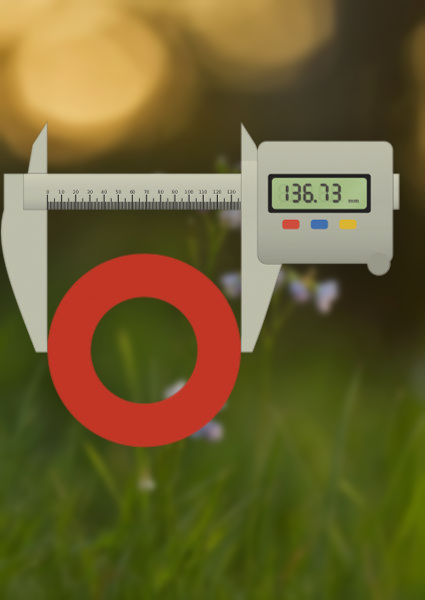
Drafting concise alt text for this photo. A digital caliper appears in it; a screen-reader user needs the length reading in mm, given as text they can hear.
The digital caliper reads 136.73 mm
